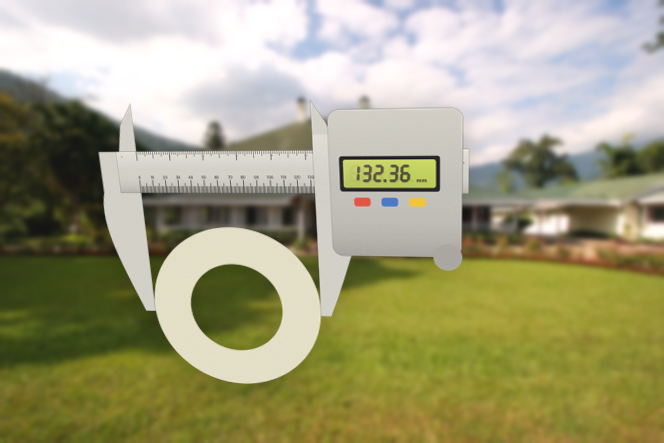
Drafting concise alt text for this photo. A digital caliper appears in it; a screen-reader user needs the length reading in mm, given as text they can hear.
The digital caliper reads 132.36 mm
